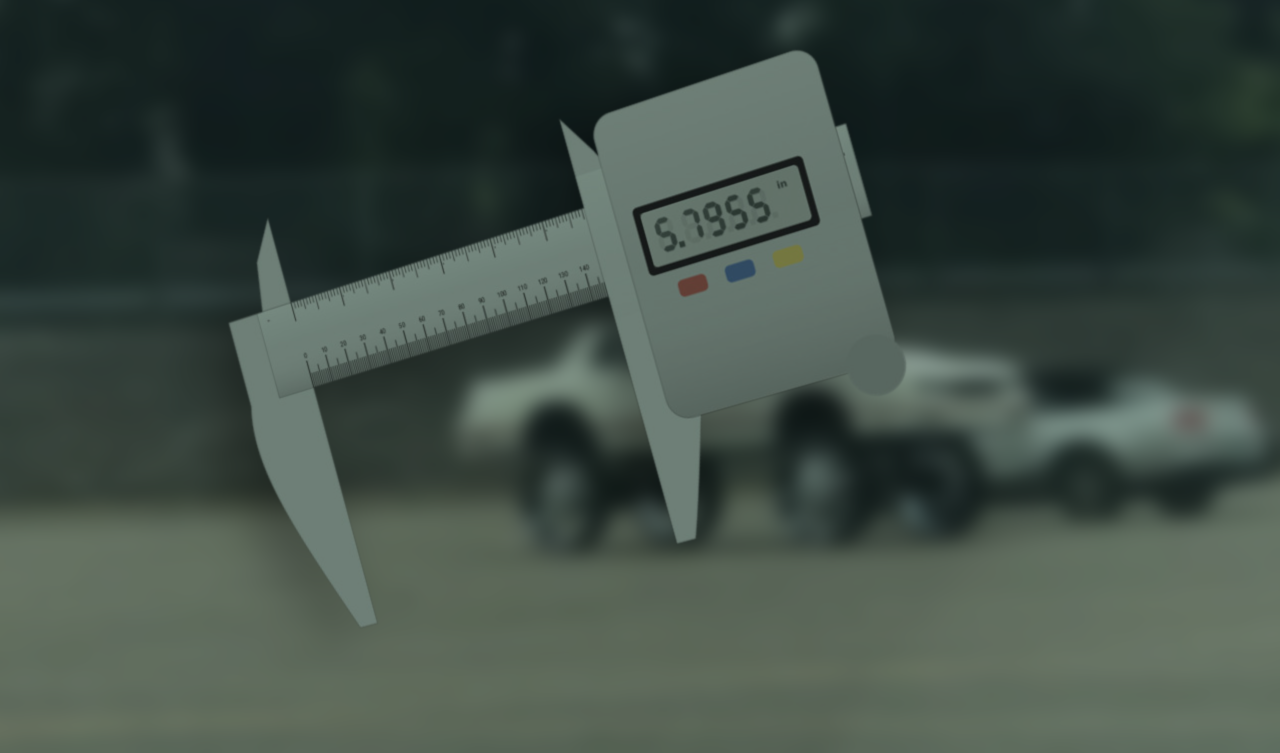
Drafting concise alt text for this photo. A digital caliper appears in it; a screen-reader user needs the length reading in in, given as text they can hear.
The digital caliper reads 5.7955 in
